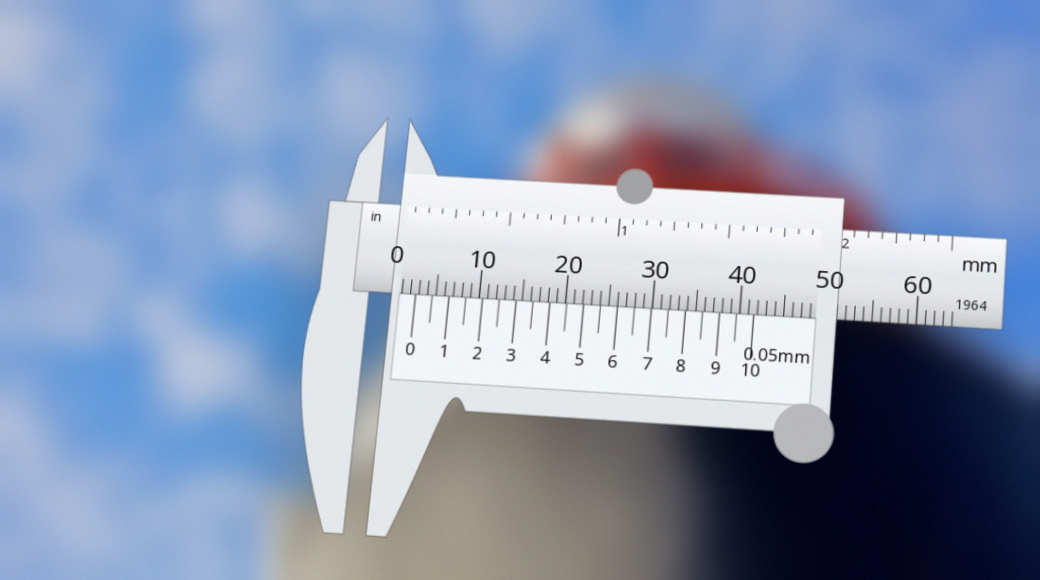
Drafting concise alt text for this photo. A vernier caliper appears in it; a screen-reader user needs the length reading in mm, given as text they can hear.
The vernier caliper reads 2.6 mm
